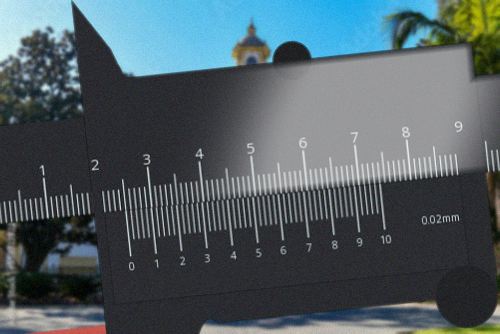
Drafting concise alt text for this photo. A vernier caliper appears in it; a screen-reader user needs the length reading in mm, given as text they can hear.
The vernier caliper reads 25.0 mm
